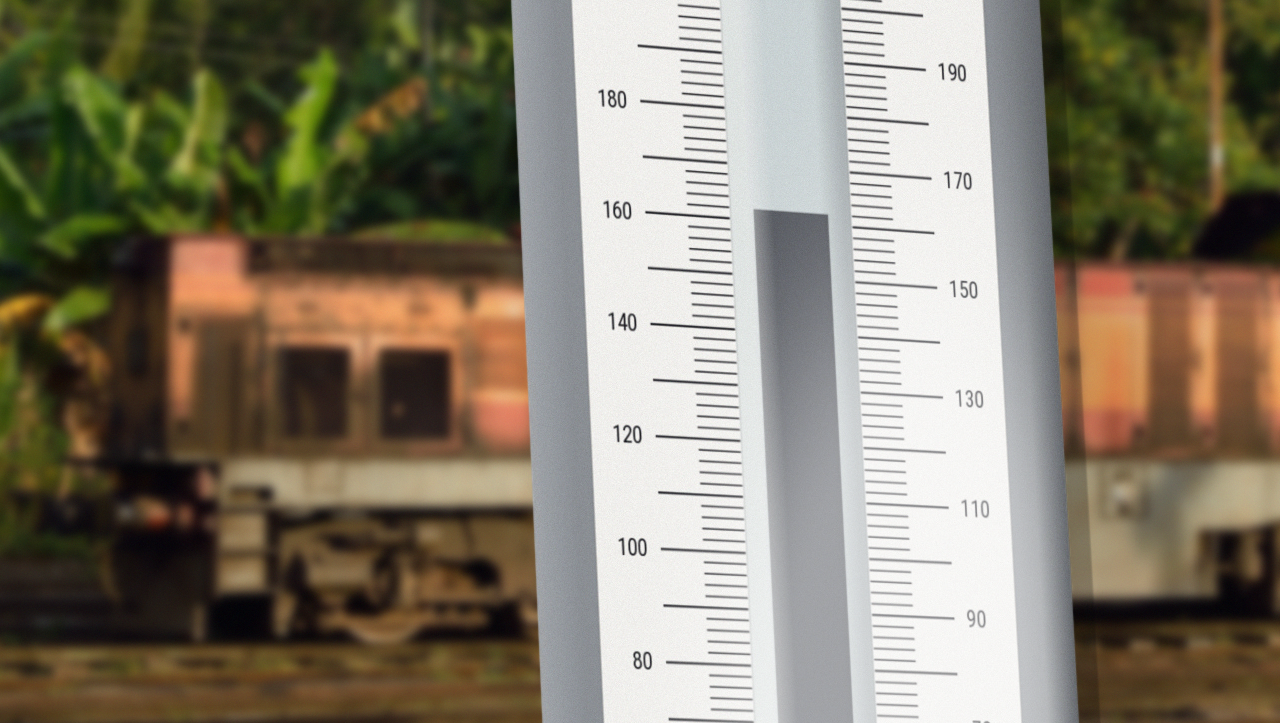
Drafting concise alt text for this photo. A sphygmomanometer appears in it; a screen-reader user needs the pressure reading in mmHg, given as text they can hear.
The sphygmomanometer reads 162 mmHg
